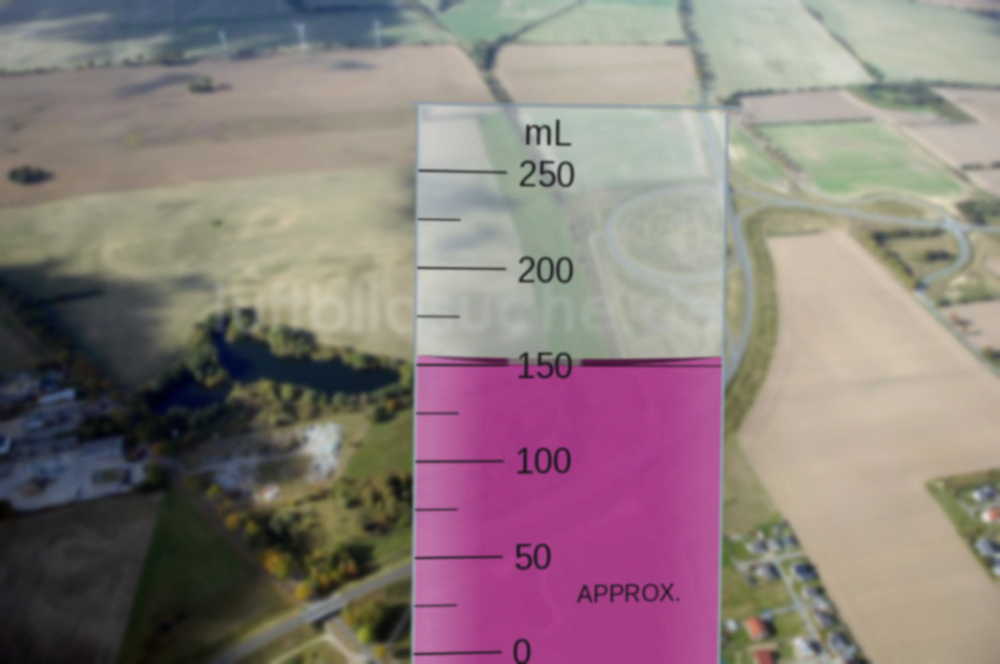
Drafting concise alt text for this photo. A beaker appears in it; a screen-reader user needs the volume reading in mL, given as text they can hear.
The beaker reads 150 mL
